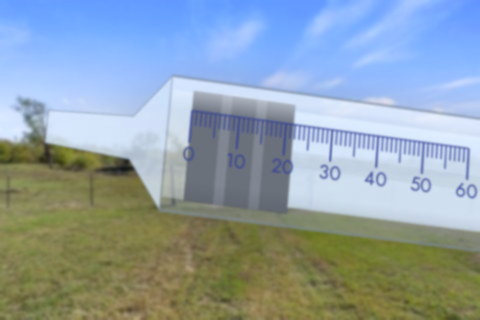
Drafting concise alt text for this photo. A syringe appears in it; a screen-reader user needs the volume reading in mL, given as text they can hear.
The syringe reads 0 mL
